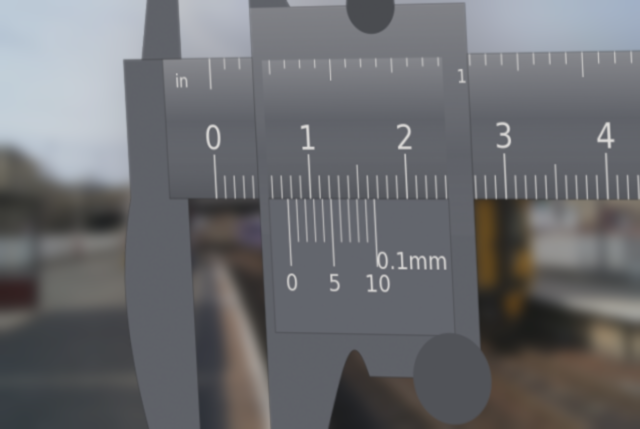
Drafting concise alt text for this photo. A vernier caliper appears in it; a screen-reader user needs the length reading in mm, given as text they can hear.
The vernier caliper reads 7.6 mm
